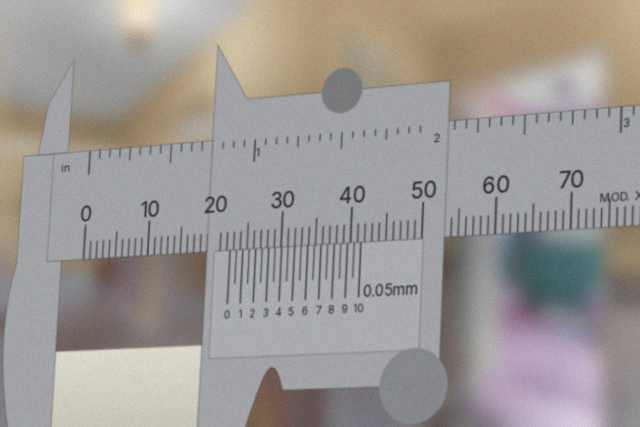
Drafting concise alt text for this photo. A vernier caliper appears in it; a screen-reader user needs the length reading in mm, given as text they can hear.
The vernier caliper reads 22.5 mm
